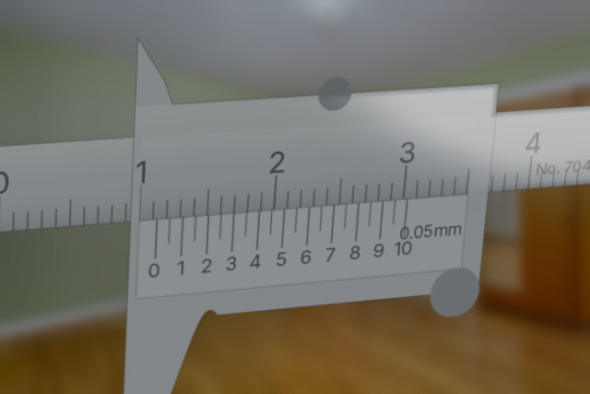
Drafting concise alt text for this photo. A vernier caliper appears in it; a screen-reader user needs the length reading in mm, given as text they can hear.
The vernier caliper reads 11.3 mm
